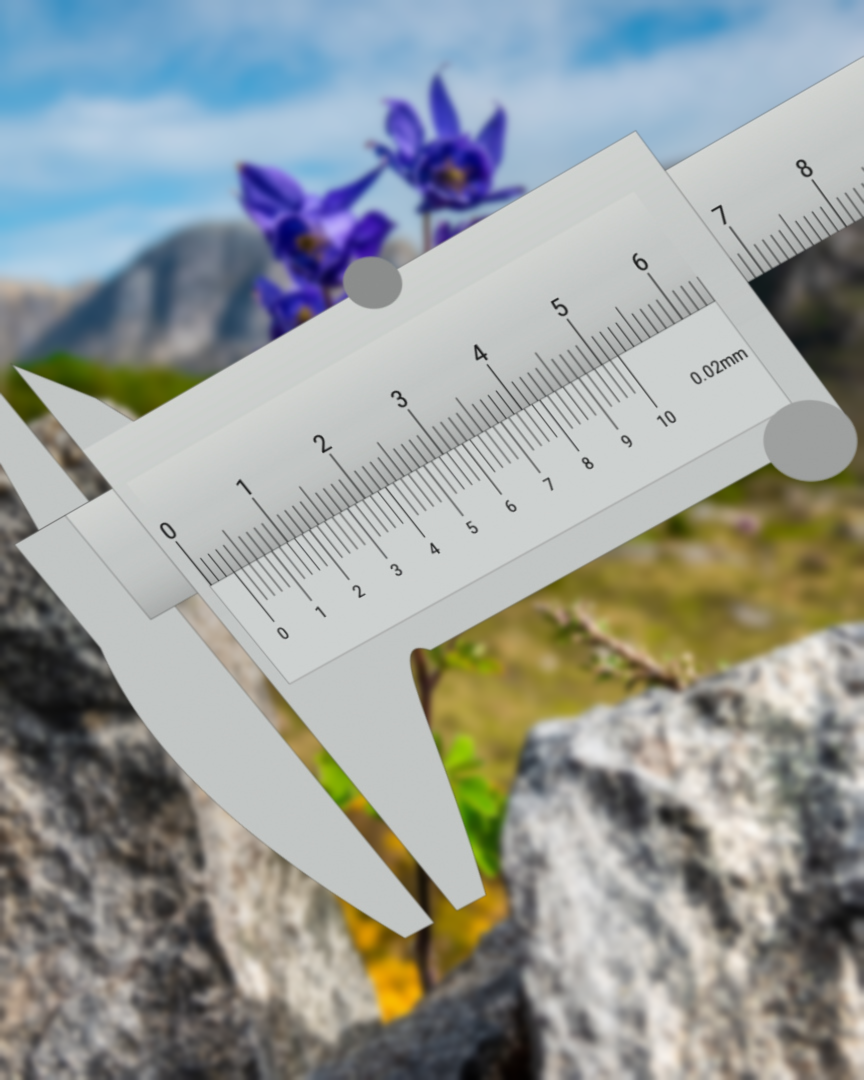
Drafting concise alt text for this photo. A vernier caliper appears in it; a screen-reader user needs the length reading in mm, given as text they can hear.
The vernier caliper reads 3.0 mm
